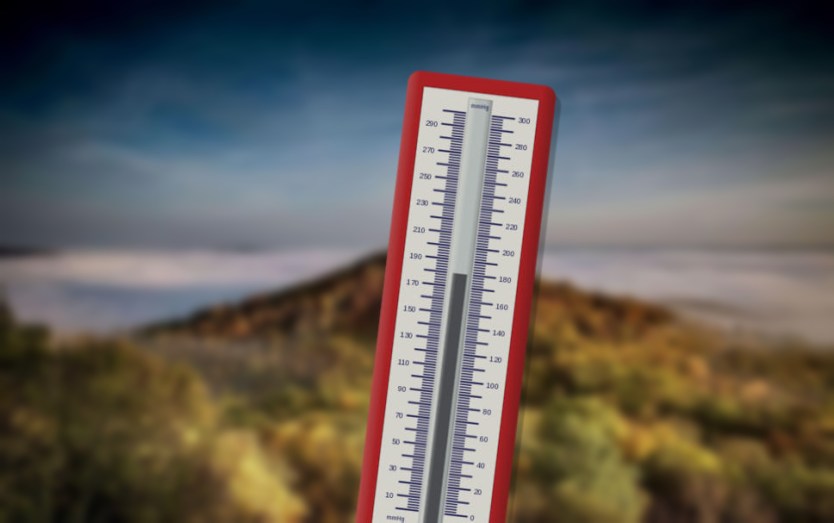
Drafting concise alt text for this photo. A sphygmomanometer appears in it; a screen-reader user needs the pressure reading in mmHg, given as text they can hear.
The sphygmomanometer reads 180 mmHg
